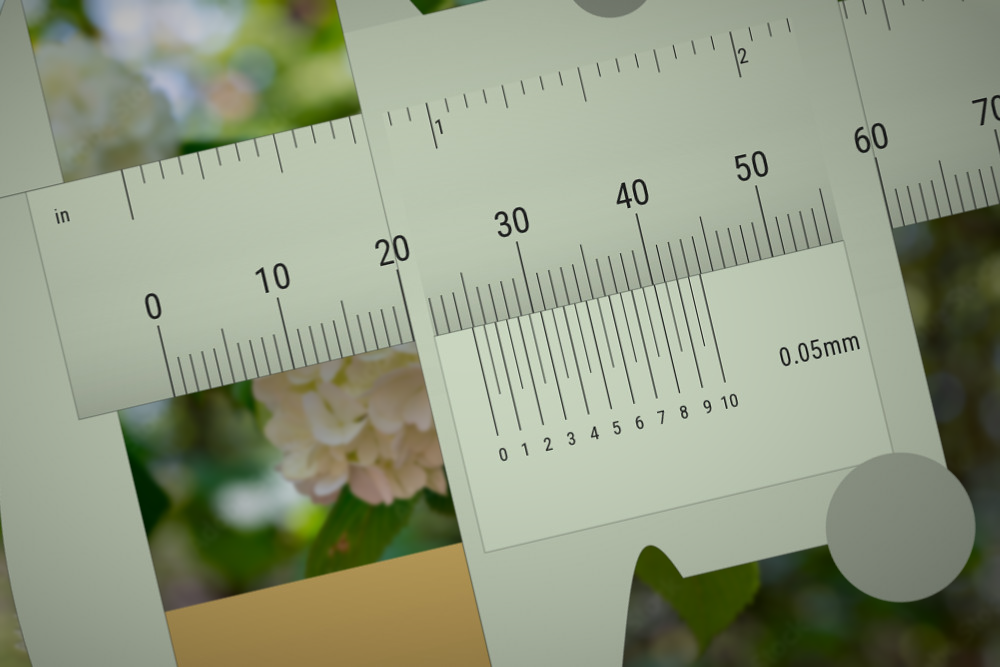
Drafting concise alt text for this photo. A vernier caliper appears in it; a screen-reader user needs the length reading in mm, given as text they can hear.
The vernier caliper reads 24.9 mm
